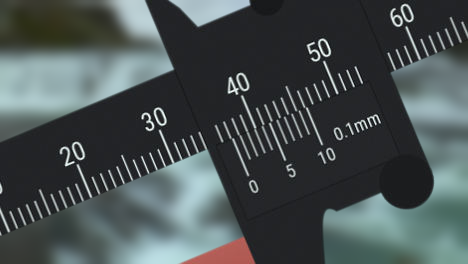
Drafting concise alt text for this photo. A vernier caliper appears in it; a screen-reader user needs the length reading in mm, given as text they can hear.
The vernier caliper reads 37.2 mm
